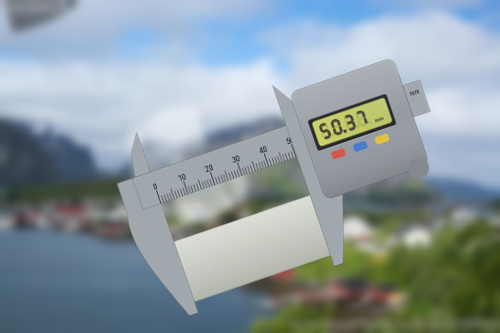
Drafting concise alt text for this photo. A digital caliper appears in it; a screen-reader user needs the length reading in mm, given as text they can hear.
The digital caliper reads 50.37 mm
